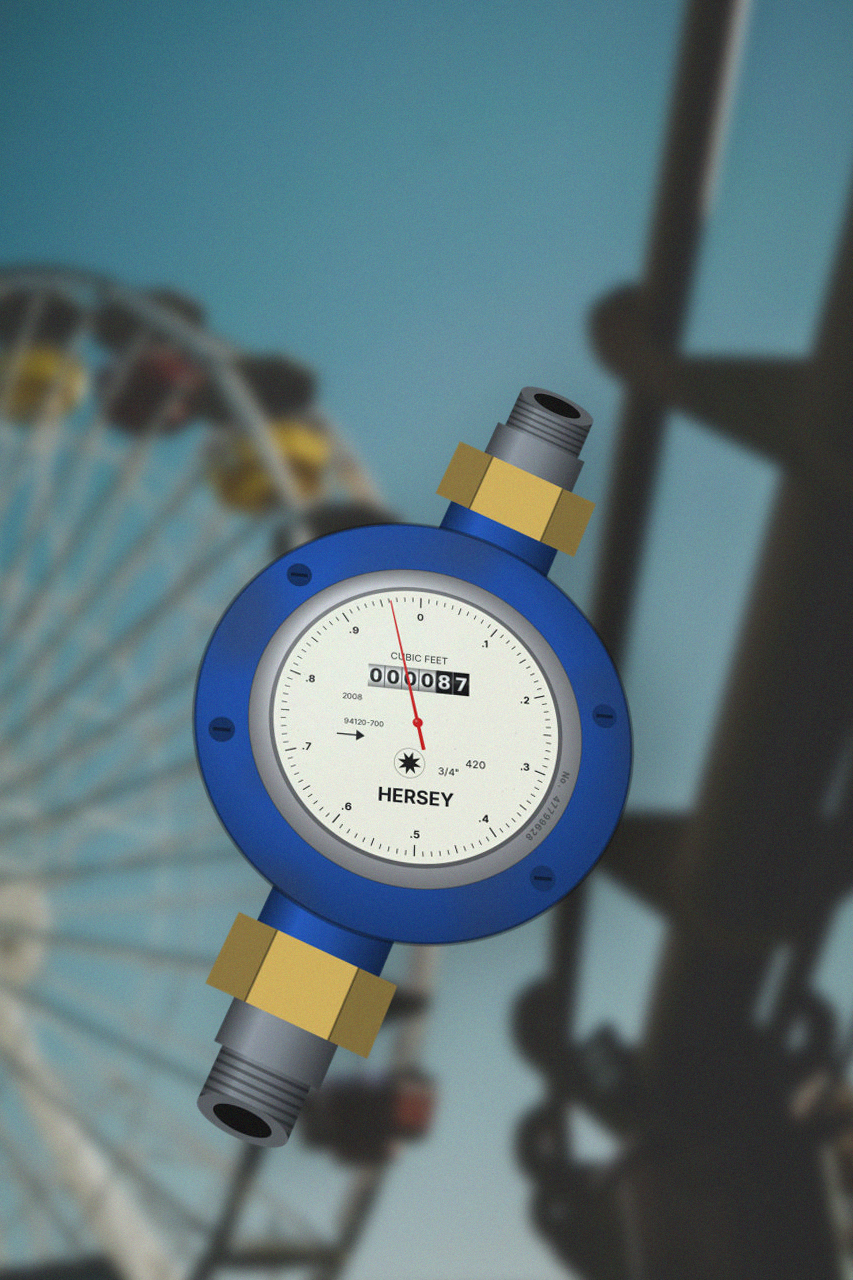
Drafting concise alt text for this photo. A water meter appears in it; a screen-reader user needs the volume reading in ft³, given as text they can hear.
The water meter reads 86.96 ft³
